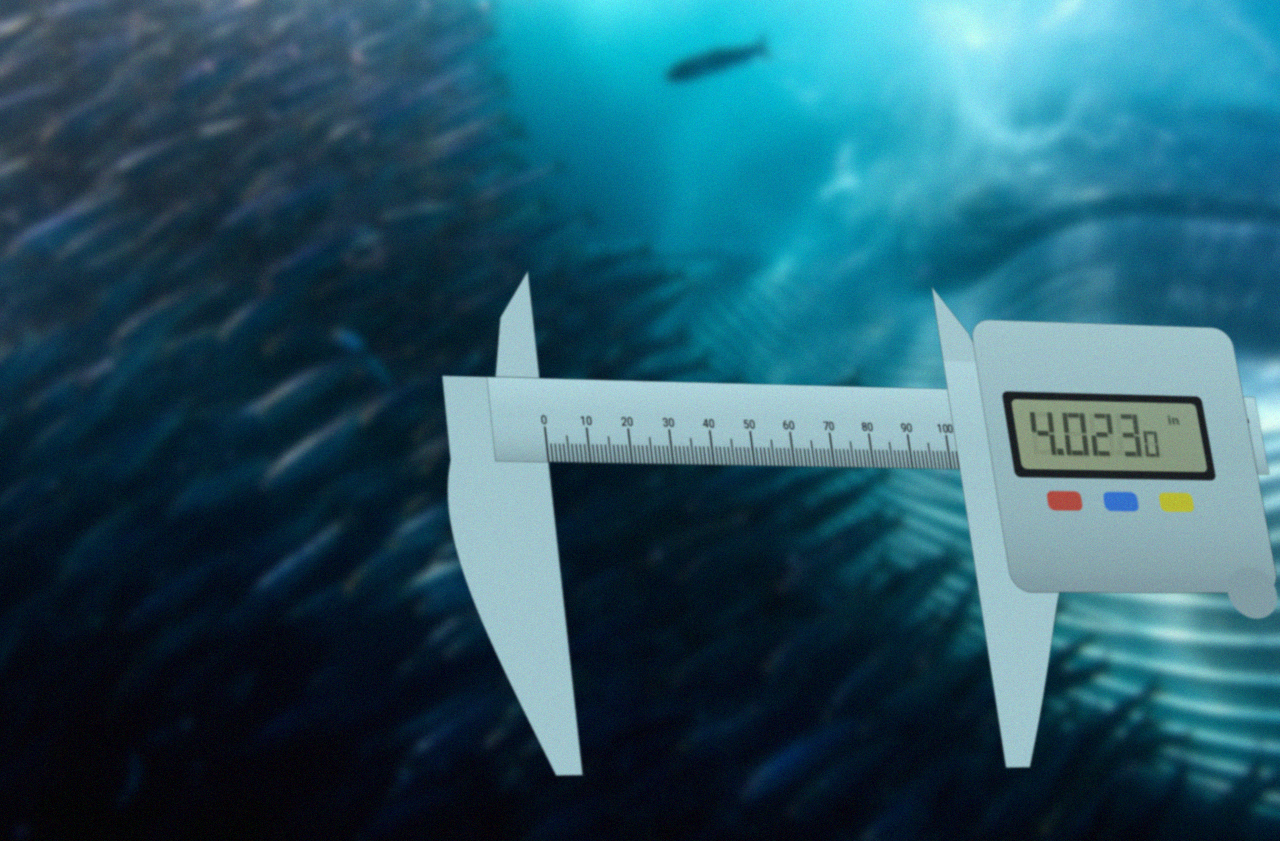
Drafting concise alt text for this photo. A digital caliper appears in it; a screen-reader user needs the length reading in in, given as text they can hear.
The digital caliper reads 4.0230 in
